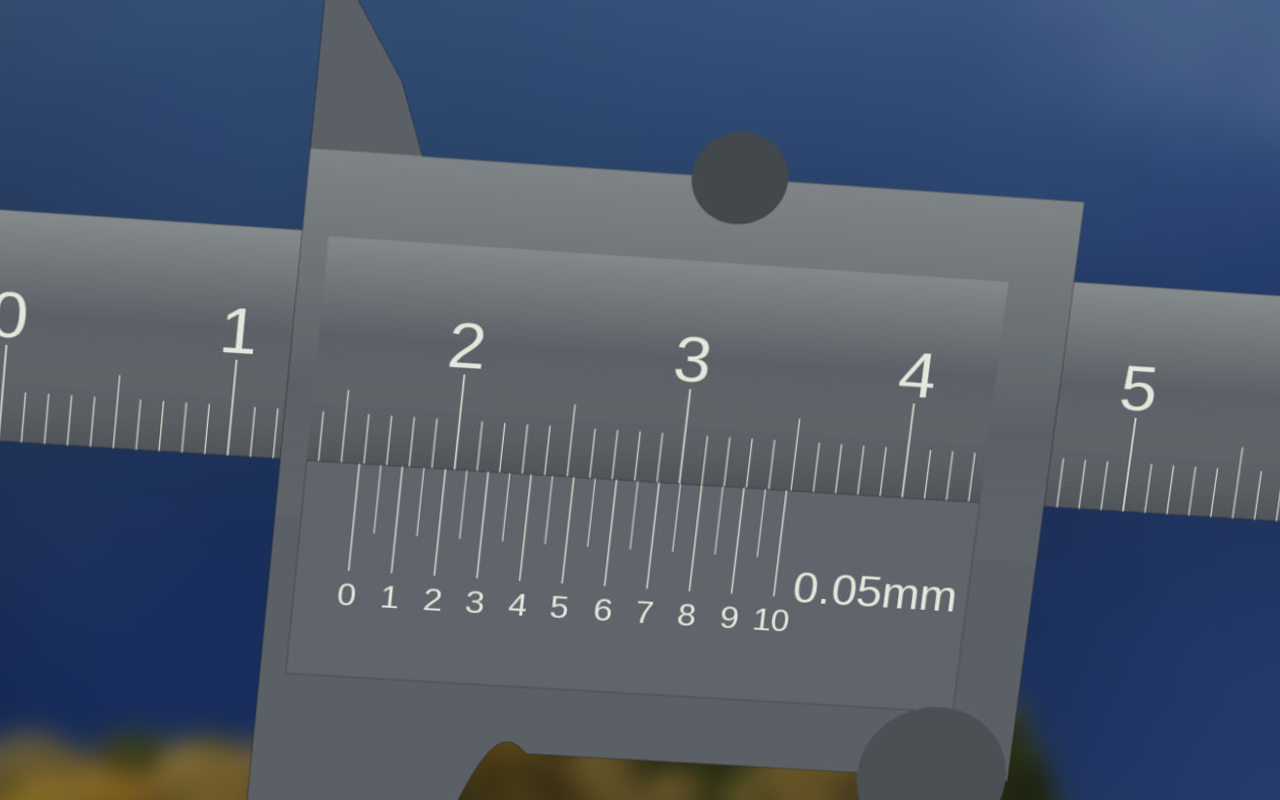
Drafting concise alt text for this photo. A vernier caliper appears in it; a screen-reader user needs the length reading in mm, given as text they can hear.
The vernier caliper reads 15.8 mm
